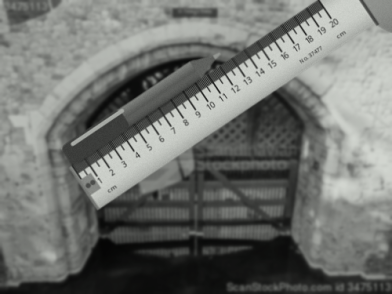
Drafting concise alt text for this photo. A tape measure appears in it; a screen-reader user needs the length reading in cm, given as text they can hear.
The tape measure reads 12.5 cm
